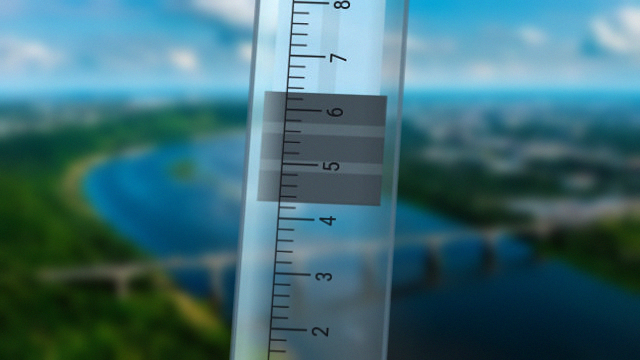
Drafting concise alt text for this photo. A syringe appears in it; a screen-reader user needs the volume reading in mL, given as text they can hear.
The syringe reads 4.3 mL
